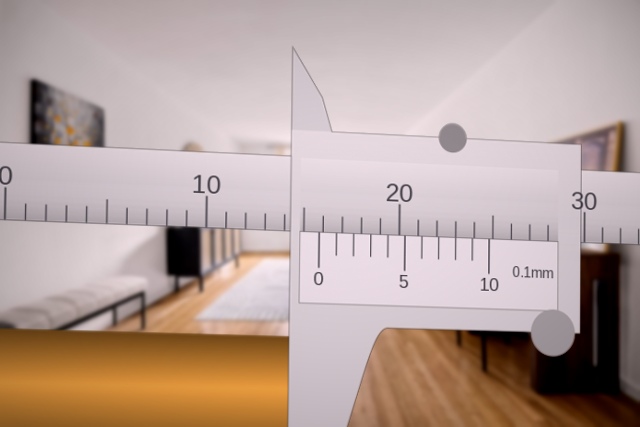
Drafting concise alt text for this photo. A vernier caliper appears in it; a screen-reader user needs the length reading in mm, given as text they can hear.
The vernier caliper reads 15.8 mm
